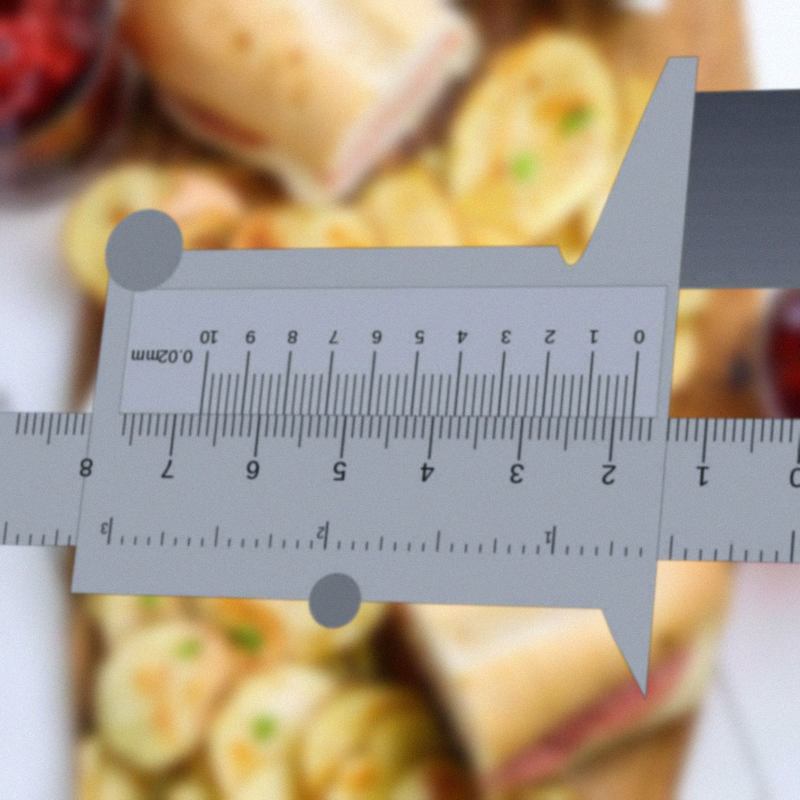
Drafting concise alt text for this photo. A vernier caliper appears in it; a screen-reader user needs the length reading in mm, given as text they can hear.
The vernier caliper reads 18.0 mm
